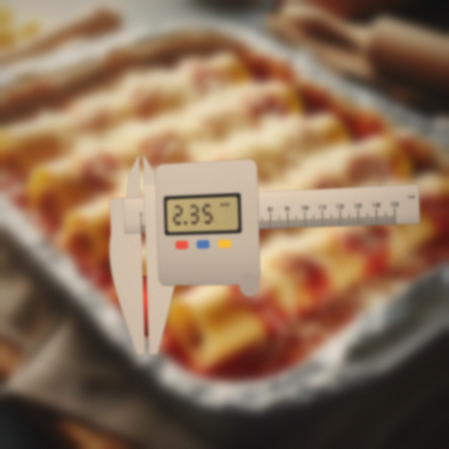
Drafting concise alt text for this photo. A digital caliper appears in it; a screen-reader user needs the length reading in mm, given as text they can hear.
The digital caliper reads 2.35 mm
